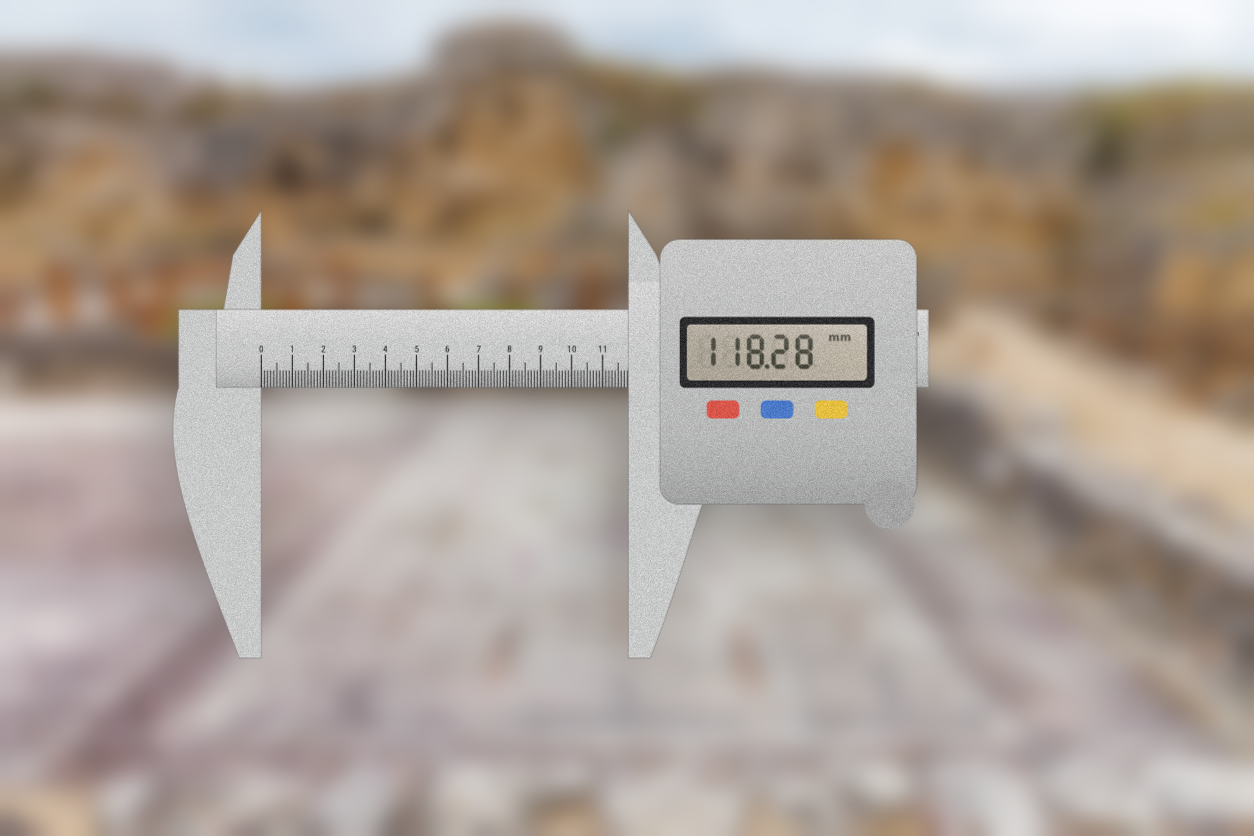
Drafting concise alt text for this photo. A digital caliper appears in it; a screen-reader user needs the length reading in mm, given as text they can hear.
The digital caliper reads 118.28 mm
